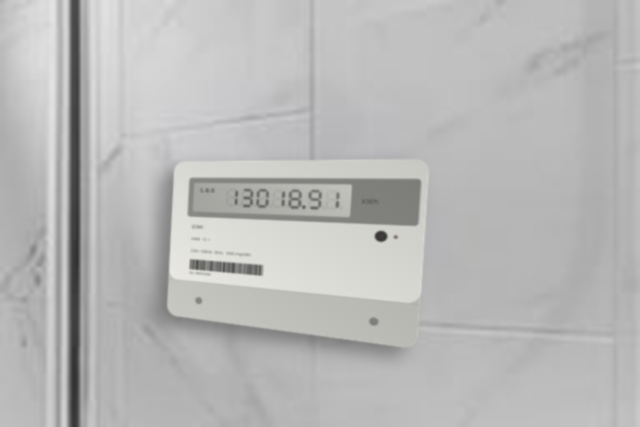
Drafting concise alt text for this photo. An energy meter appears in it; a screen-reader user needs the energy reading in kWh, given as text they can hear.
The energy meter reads 13018.91 kWh
